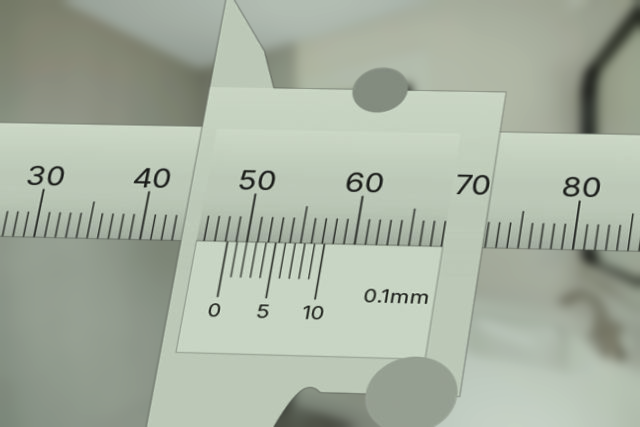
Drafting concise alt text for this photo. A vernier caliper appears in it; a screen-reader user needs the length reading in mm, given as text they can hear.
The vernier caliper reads 48.2 mm
